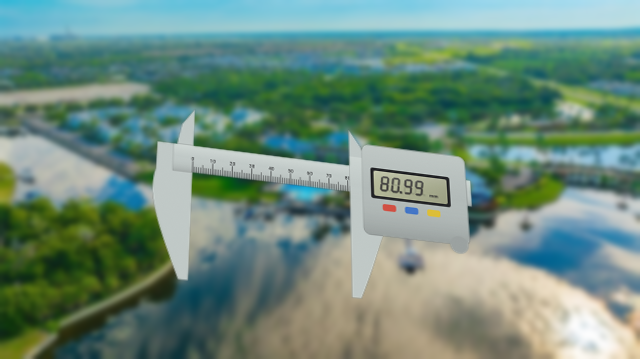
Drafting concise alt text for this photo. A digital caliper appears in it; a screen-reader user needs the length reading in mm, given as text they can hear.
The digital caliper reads 80.99 mm
